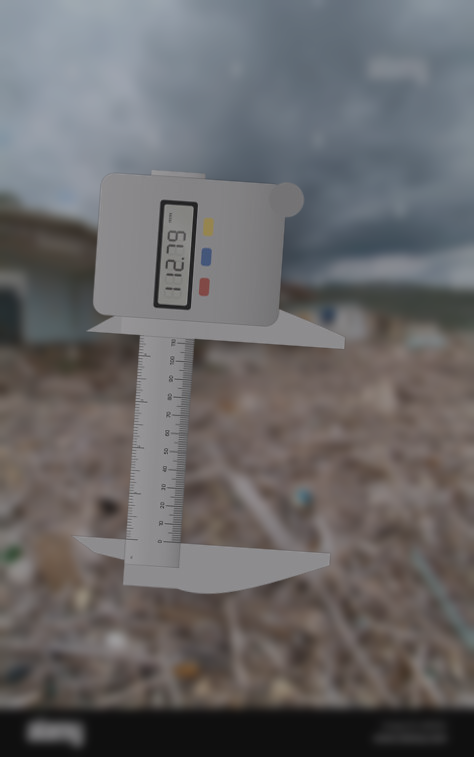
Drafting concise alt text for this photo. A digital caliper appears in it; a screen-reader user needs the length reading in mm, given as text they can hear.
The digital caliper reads 112.79 mm
